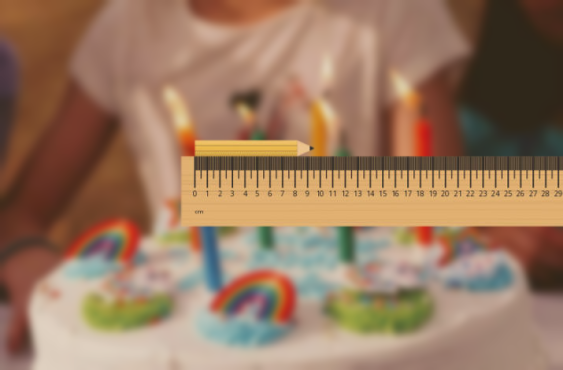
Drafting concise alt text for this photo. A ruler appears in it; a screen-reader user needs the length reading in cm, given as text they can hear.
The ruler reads 9.5 cm
